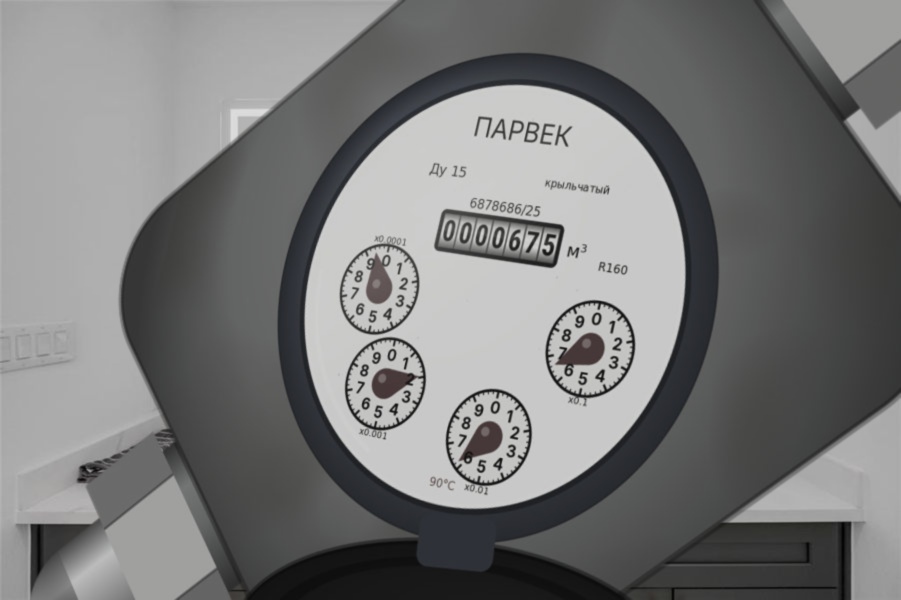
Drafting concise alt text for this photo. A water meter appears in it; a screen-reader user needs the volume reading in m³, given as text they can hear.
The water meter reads 675.6619 m³
